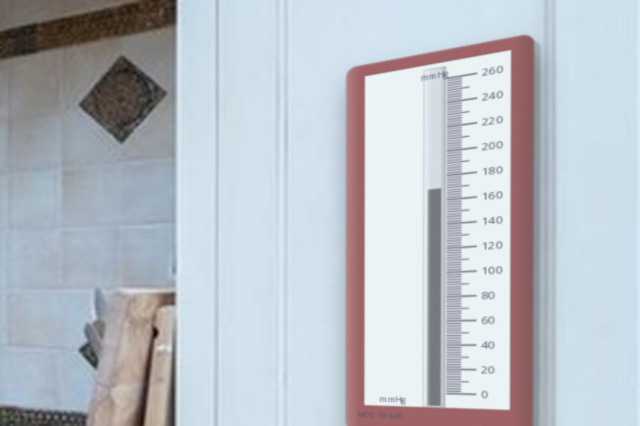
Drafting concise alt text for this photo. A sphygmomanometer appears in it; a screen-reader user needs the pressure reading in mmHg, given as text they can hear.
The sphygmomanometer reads 170 mmHg
